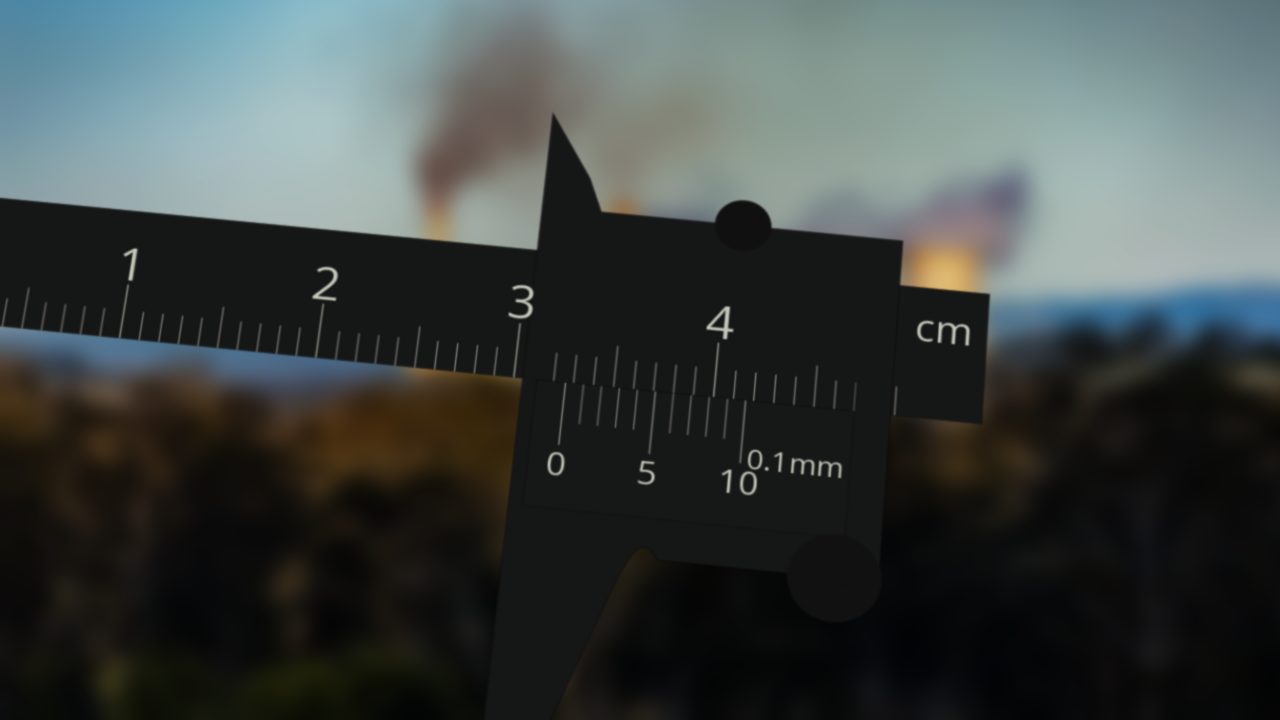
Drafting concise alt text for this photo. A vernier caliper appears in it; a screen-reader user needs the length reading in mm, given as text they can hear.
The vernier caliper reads 32.6 mm
